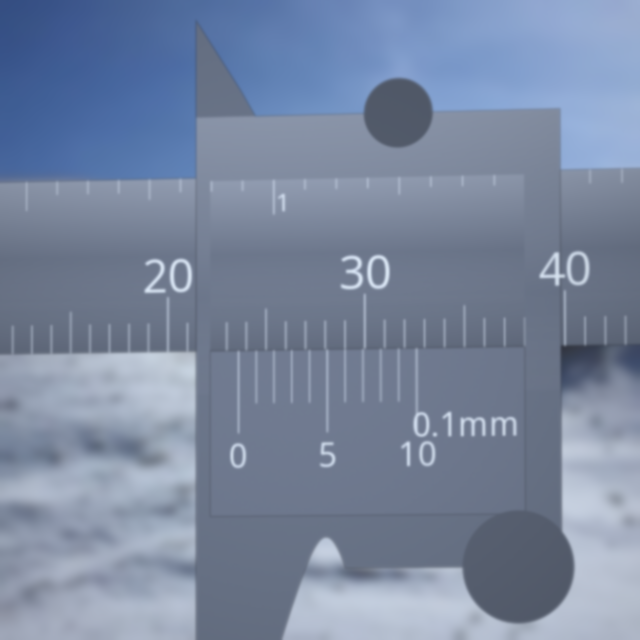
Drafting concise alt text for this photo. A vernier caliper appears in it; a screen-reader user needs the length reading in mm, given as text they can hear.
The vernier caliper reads 23.6 mm
